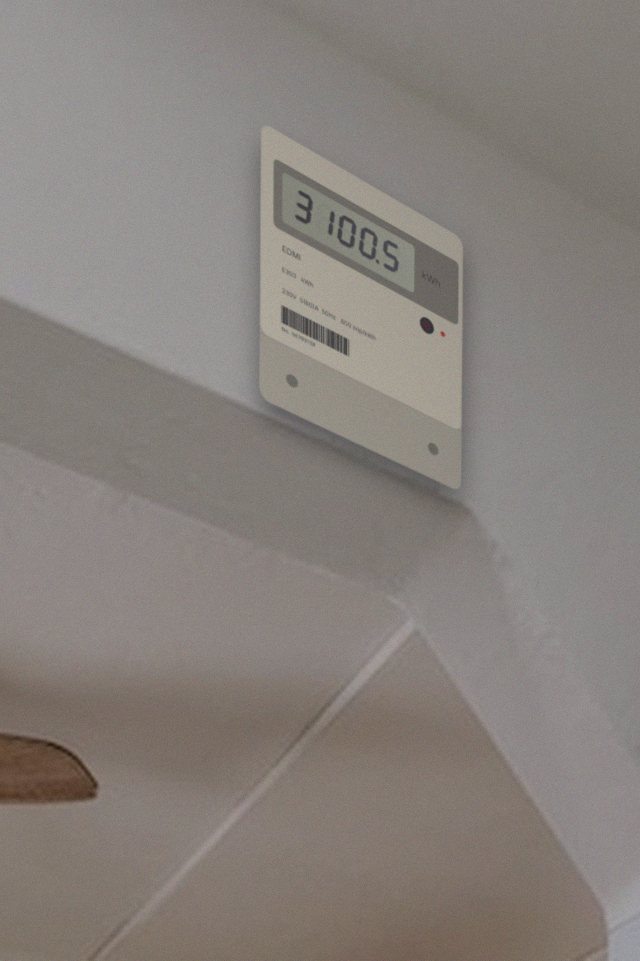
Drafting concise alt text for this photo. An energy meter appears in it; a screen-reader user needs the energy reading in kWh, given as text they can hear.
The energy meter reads 3100.5 kWh
